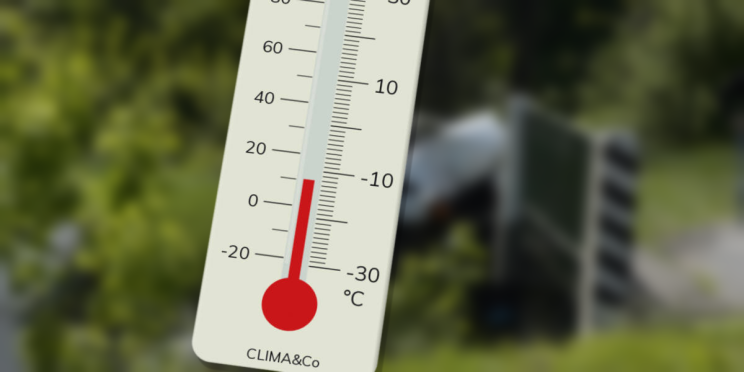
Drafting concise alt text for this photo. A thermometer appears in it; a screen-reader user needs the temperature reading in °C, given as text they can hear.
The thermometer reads -12 °C
